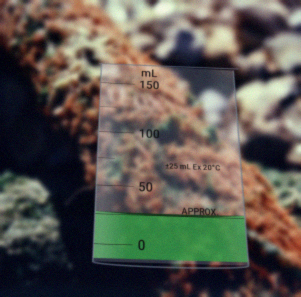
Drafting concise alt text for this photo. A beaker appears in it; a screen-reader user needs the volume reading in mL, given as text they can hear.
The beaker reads 25 mL
